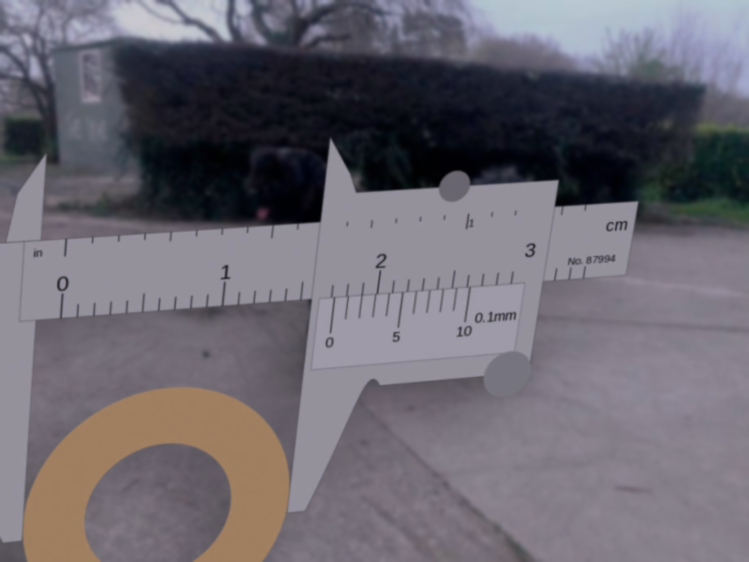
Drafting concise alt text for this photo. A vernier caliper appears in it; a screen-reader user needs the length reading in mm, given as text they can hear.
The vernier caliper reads 17.2 mm
